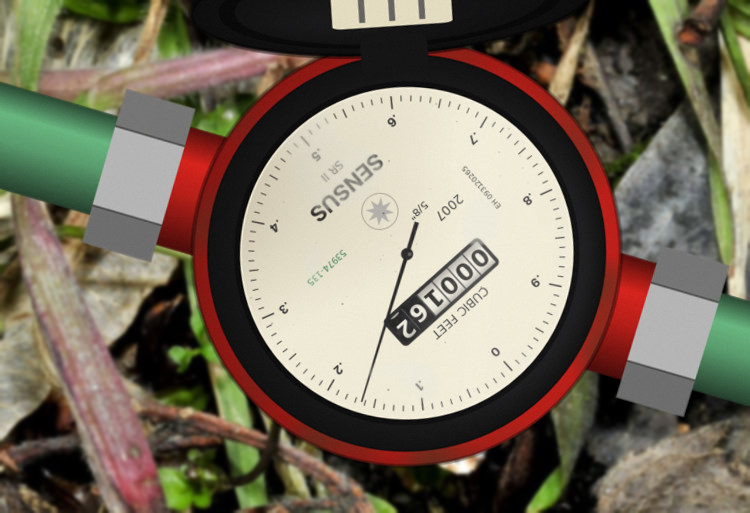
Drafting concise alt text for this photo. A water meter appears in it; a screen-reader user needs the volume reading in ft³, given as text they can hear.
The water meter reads 162.16 ft³
